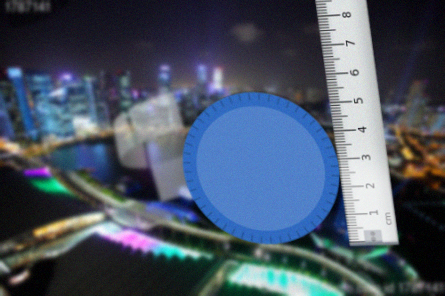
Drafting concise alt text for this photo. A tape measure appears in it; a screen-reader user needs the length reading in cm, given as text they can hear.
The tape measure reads 5.5 cm
